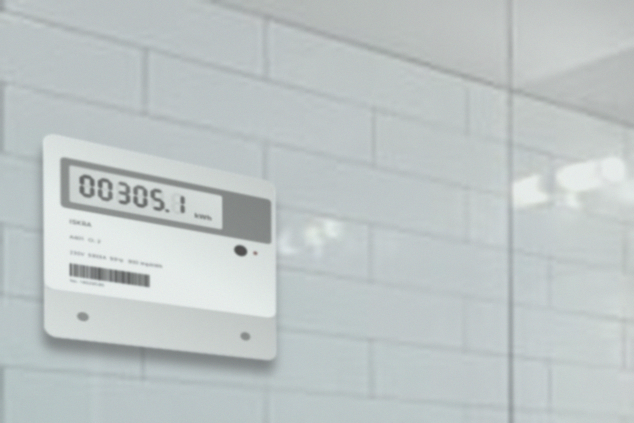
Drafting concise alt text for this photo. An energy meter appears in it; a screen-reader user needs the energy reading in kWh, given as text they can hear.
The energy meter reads 305.1 kWh
